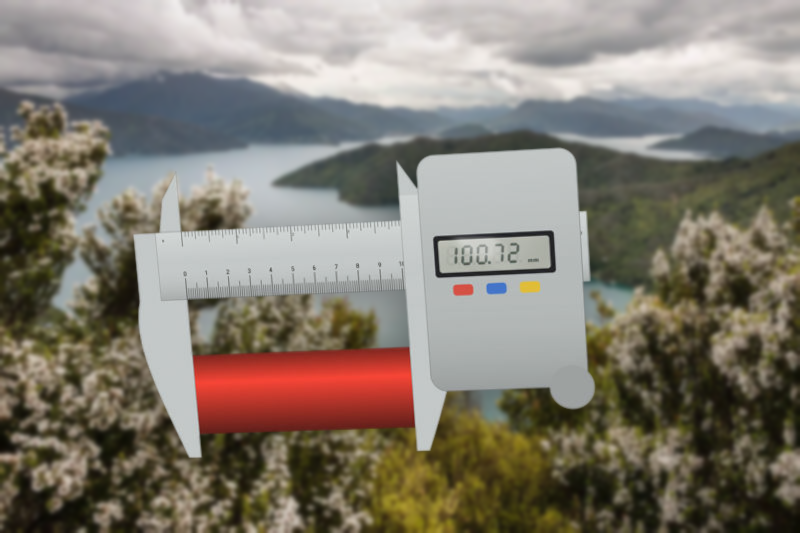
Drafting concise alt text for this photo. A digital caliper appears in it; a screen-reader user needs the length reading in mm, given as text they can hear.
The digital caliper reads 100.72 mm
